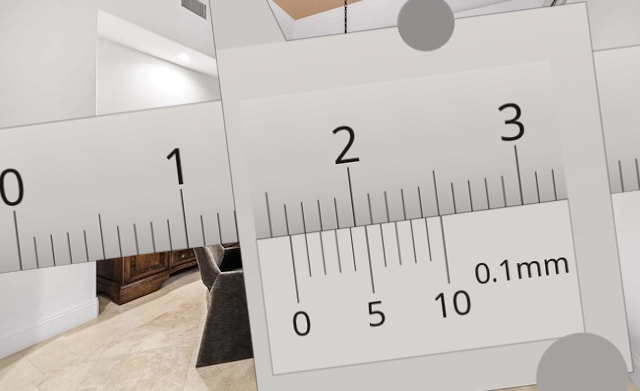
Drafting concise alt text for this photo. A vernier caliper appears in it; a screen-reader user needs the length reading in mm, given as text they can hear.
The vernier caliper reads 16.1 mm
